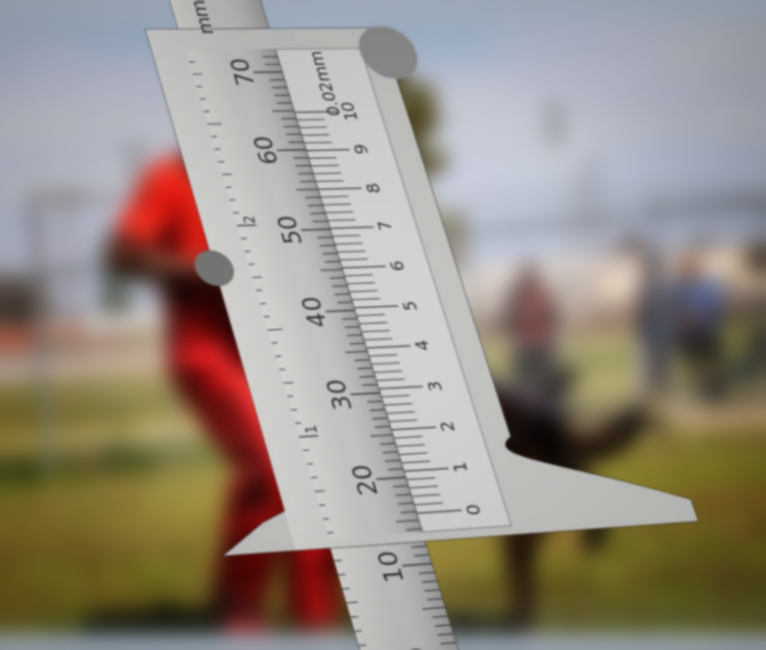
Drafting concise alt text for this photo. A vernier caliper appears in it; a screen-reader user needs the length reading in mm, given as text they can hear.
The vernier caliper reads 15.8 mm
